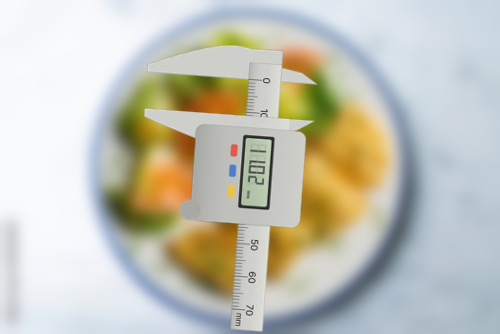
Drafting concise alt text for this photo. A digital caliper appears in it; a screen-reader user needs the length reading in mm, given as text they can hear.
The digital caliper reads 11.02 mm
